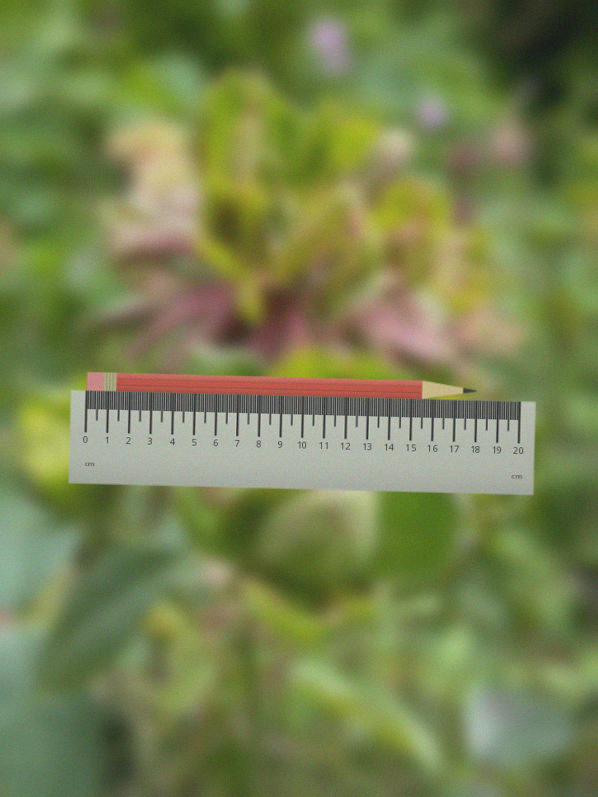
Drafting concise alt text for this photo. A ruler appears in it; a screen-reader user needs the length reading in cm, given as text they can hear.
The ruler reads 18 cm
